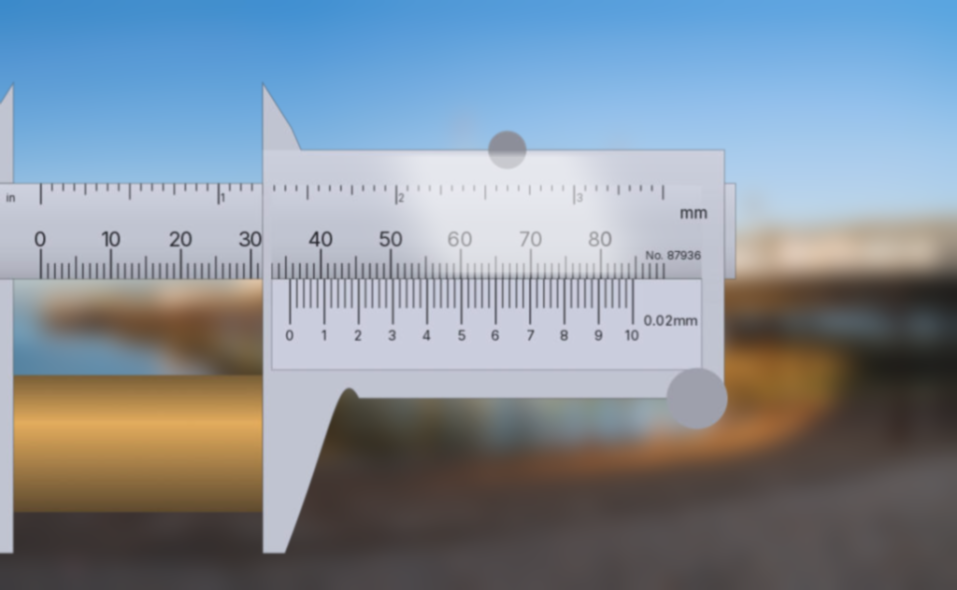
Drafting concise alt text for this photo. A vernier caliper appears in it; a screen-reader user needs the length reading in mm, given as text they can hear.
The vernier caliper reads 35.6 mm
